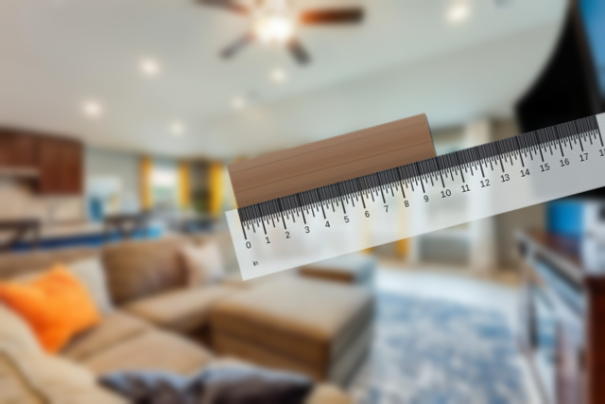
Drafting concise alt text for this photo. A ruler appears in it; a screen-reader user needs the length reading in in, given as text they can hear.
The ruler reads 10 in
